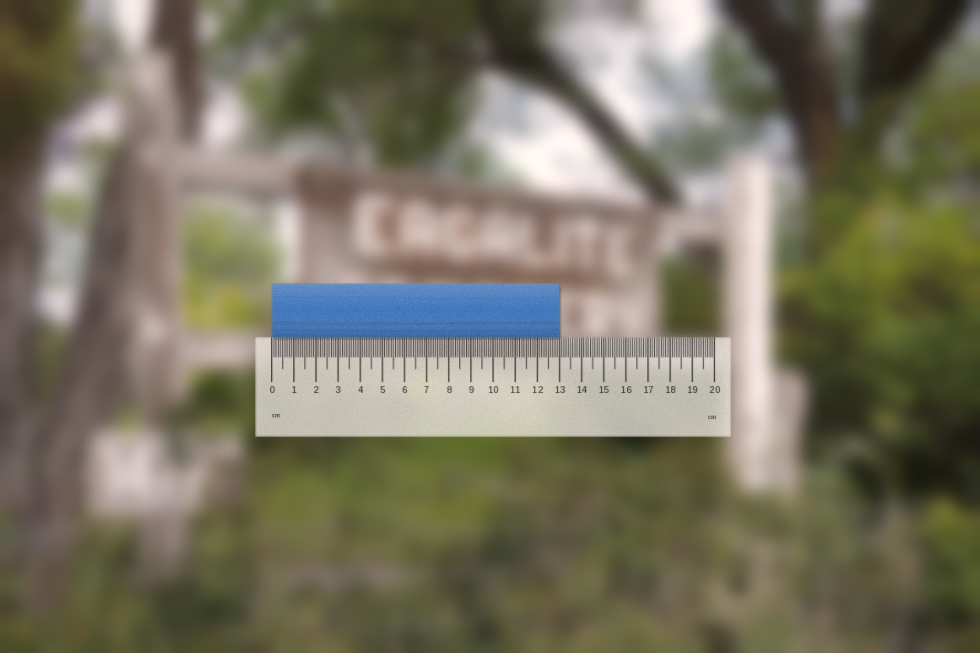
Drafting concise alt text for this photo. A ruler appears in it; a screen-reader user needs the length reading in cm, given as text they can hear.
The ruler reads 13 cm
